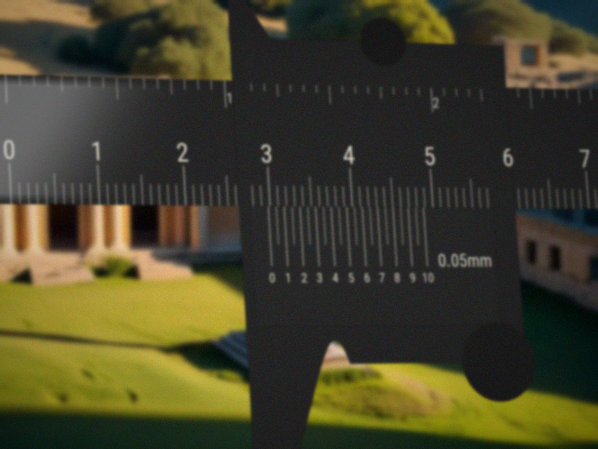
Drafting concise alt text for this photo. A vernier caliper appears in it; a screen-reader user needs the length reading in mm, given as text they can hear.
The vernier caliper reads 29.8 mm
